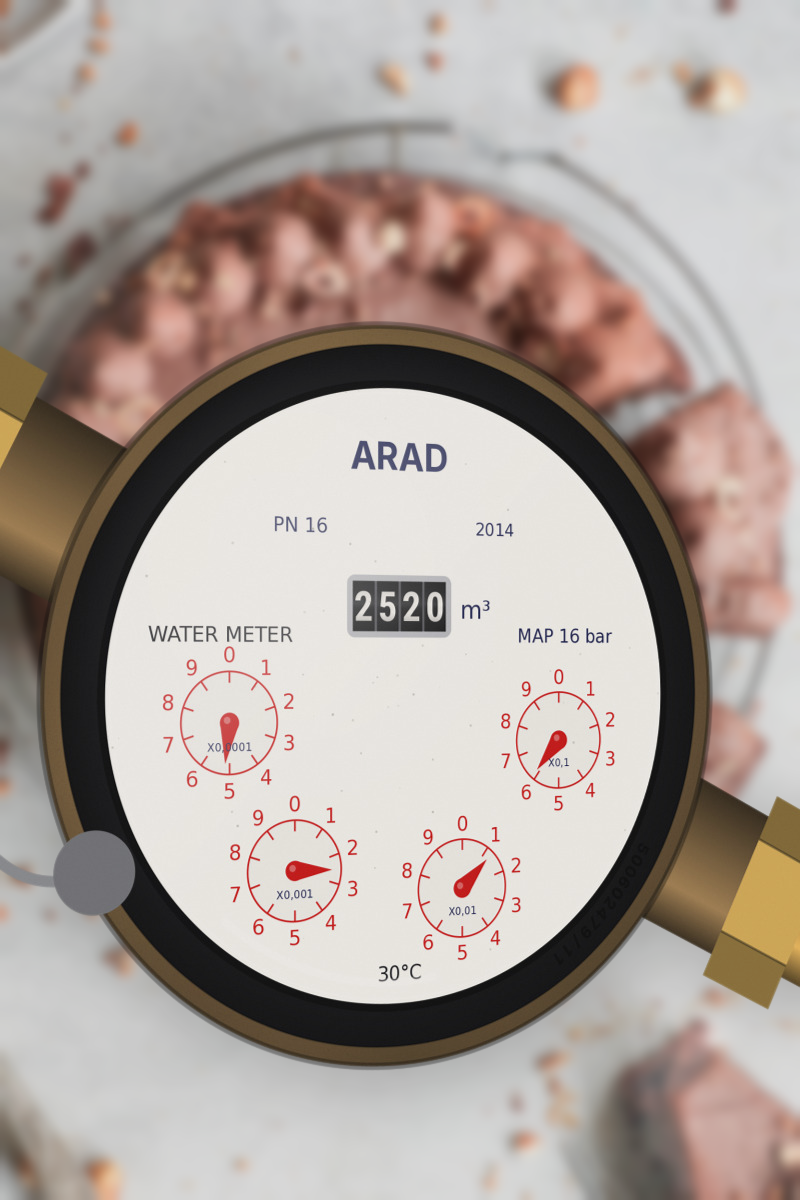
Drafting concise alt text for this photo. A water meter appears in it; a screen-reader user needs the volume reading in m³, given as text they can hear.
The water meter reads 2520.6125 m³
